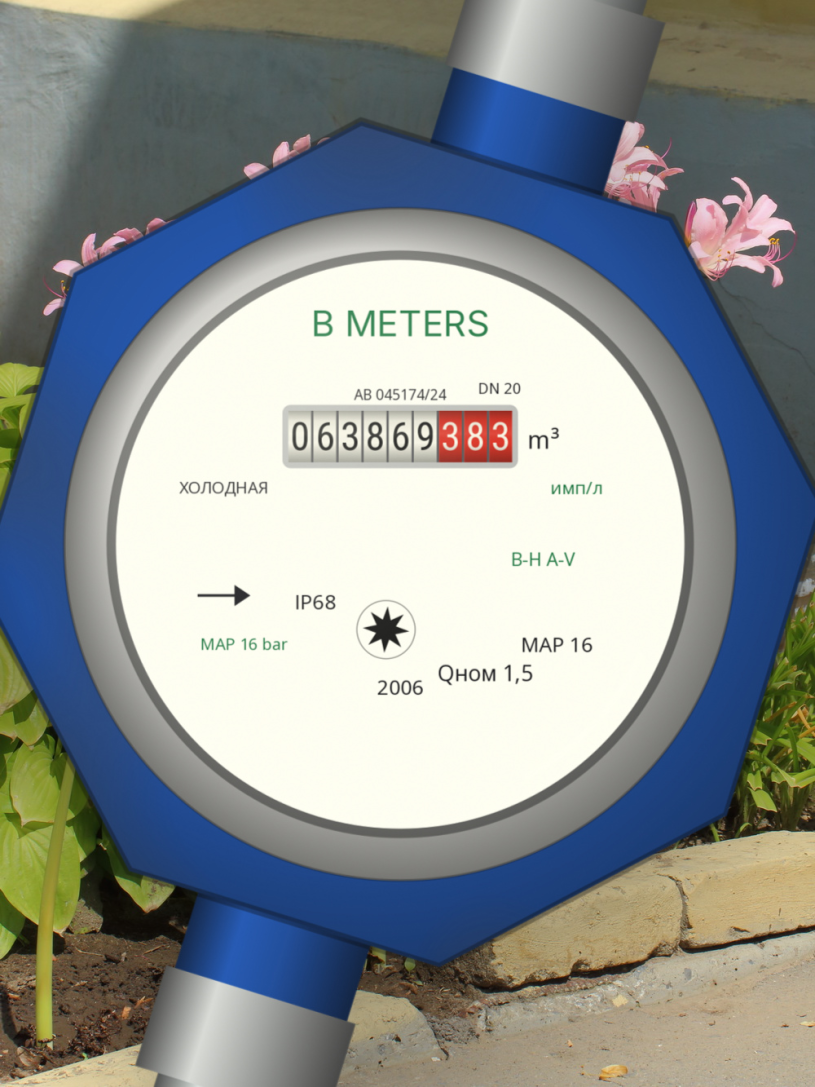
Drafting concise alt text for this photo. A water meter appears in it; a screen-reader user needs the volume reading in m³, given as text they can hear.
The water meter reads 63869.383 m³
